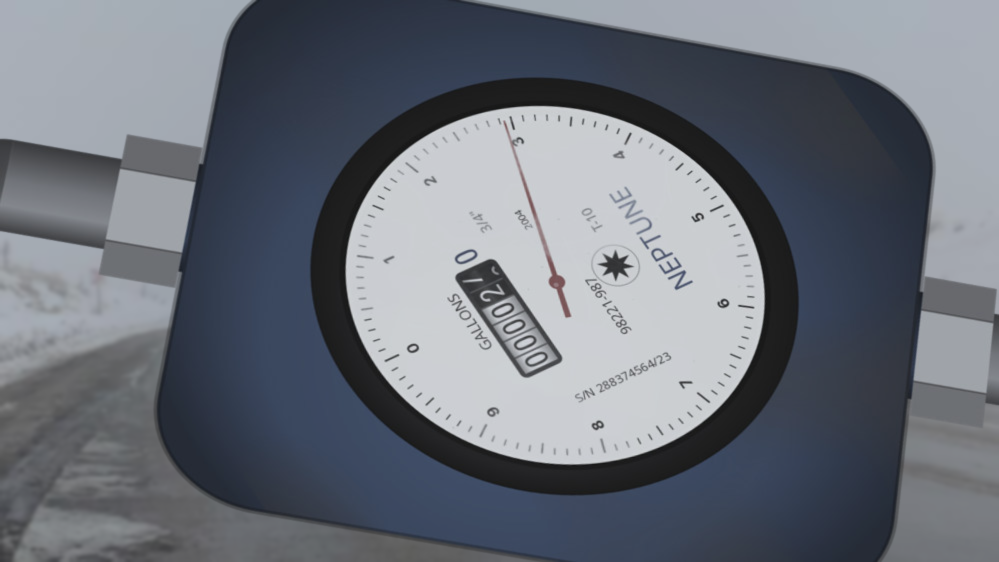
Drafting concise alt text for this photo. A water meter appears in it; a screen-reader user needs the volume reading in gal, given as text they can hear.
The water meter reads 272.9 gal
